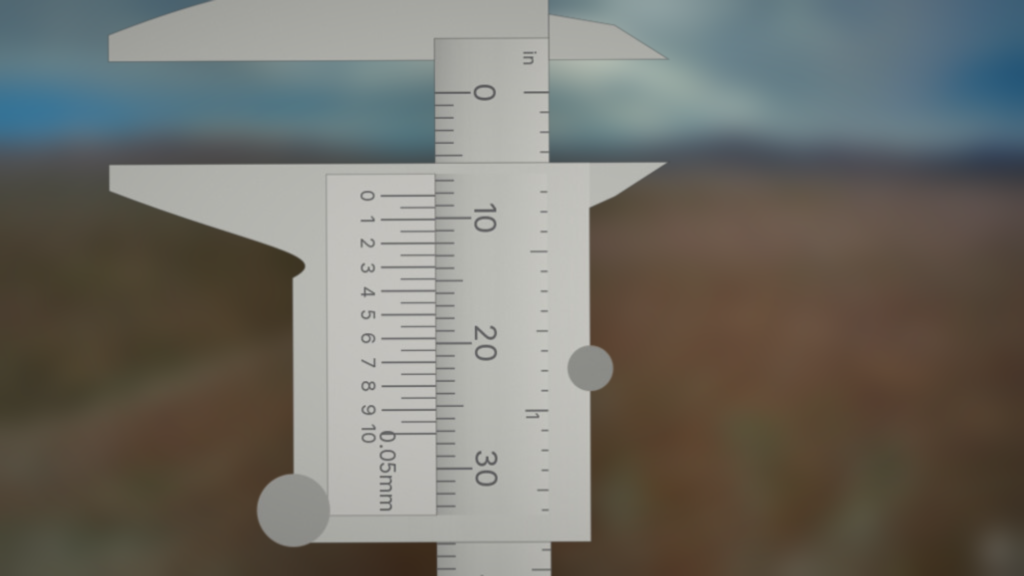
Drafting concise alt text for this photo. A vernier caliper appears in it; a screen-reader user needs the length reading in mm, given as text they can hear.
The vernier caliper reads 8.2 mm
